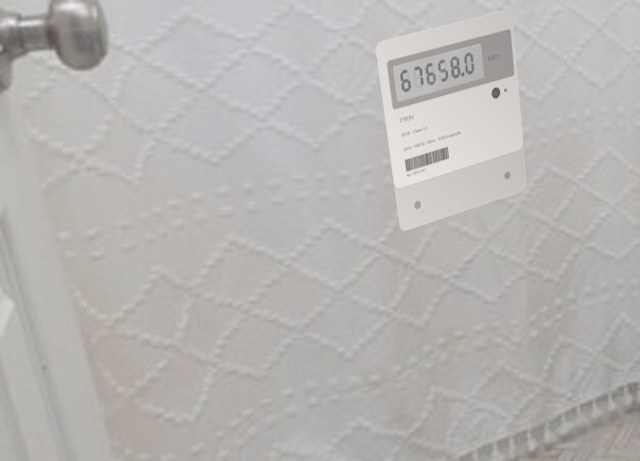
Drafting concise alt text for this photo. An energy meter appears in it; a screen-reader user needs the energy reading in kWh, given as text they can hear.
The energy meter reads 67658.0 kWh
